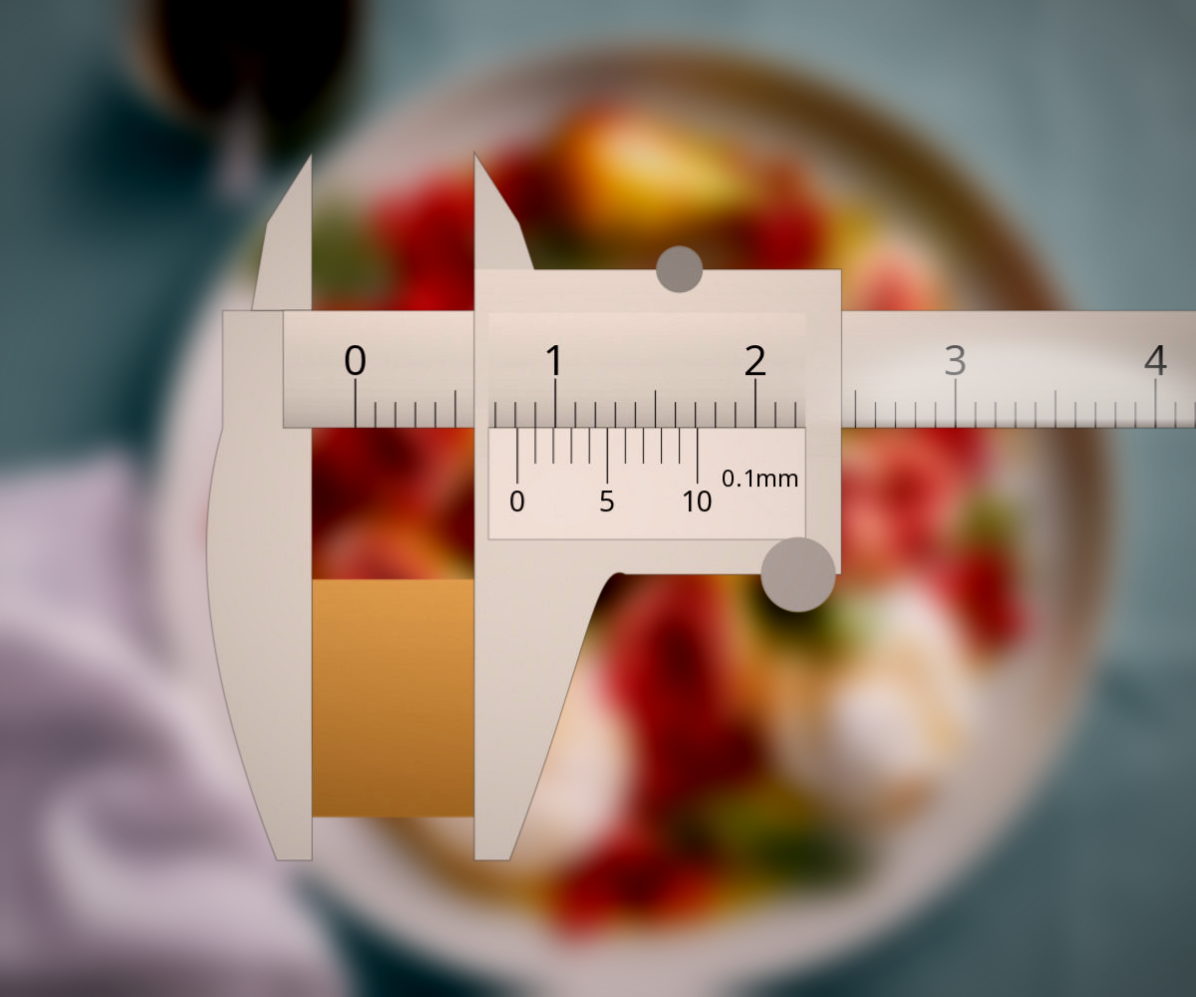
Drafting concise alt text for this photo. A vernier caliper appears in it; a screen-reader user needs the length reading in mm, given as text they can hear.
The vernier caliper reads 8.1 mm
